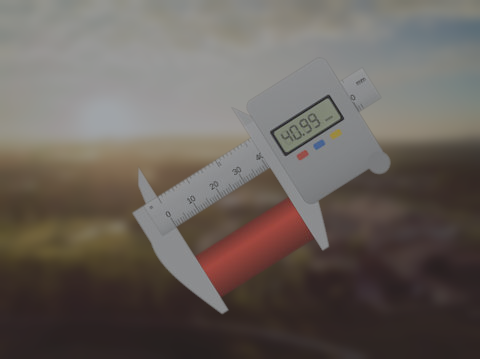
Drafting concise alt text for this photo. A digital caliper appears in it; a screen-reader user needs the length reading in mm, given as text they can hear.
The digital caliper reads 40.99 mm
